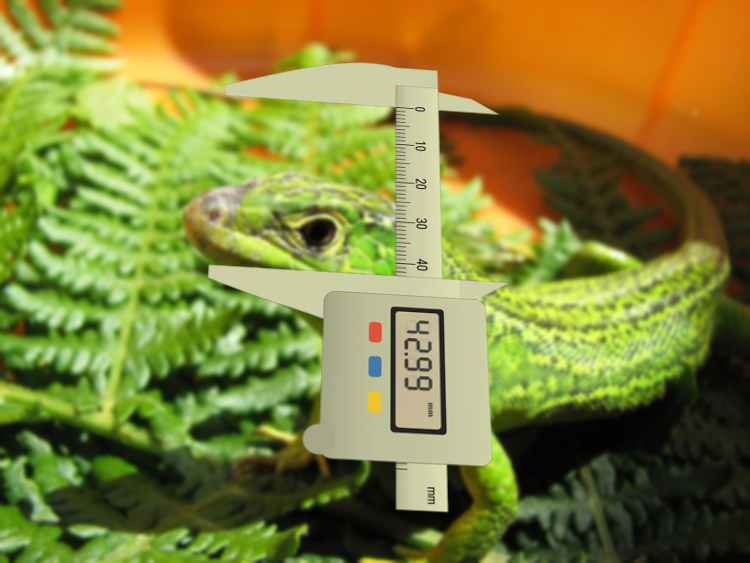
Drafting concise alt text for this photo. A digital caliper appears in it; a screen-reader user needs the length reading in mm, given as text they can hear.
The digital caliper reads 42.99 mm
